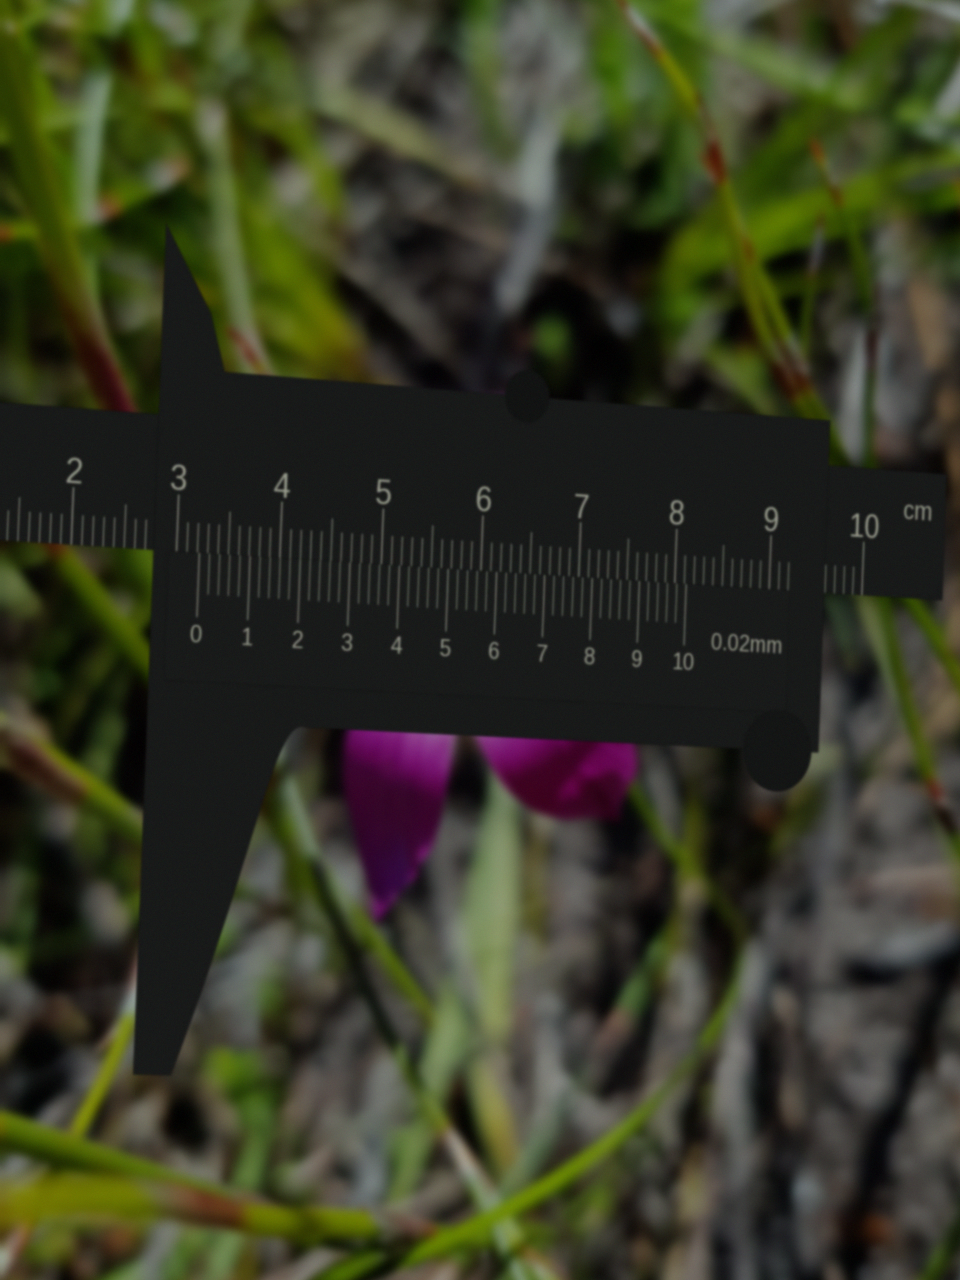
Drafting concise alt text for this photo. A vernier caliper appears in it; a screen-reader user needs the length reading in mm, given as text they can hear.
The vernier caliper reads 32.2 mm
